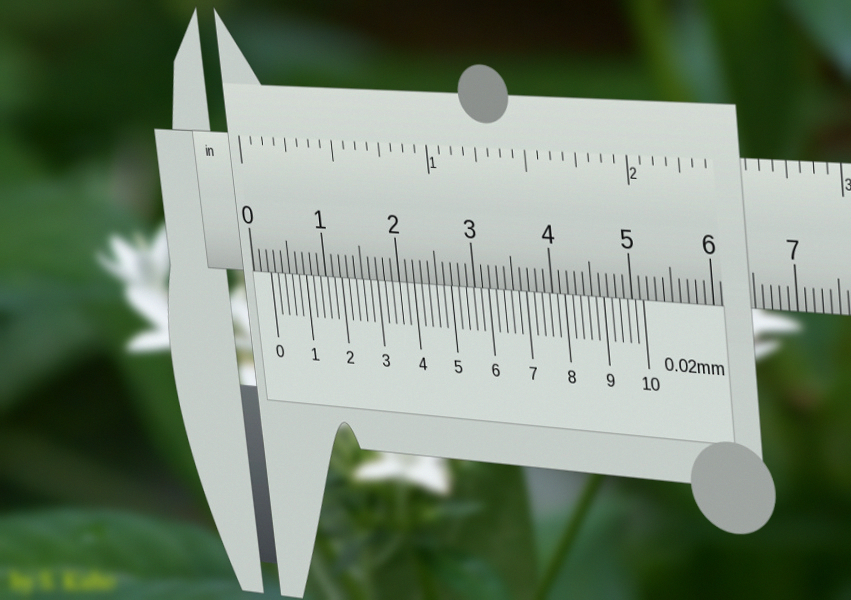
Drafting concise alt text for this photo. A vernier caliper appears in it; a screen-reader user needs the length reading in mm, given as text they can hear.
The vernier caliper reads 2.4 mm
